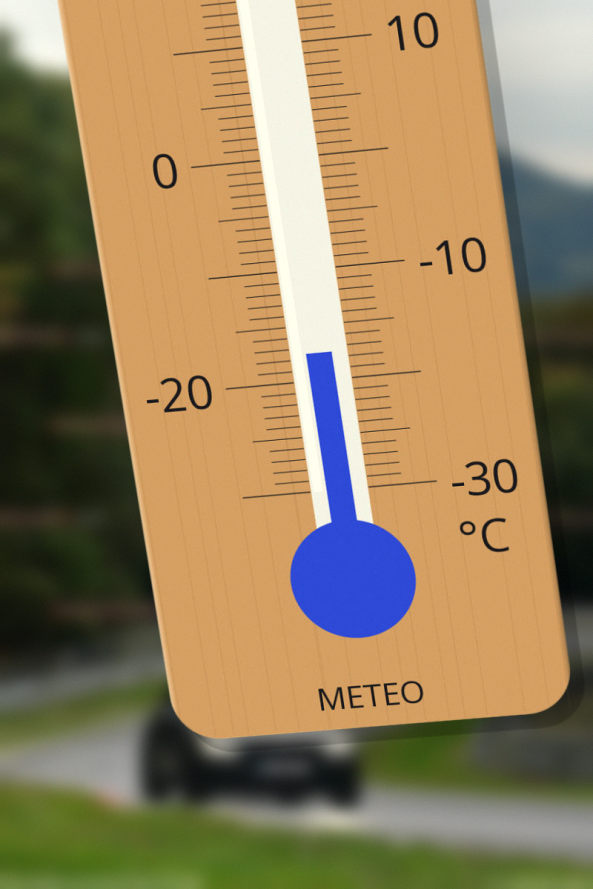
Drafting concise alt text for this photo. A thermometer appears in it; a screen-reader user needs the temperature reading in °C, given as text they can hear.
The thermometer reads -17.5 °C
